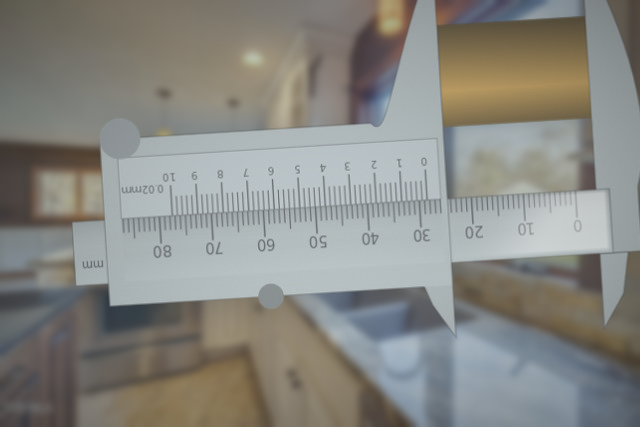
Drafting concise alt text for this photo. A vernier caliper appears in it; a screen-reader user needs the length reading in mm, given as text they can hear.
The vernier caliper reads 28.5 mm
